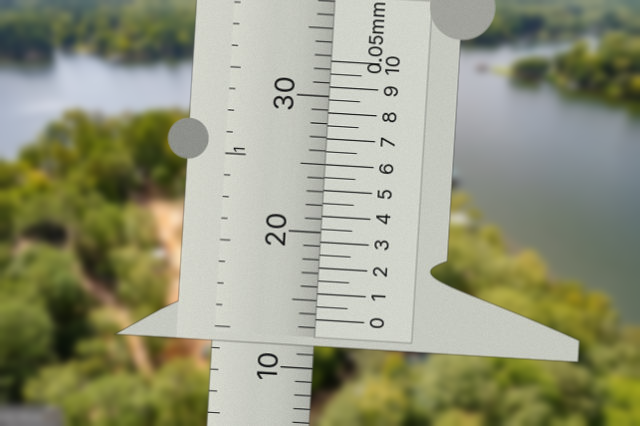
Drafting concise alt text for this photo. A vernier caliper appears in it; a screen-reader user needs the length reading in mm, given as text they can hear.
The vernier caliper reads 13.6 mm
